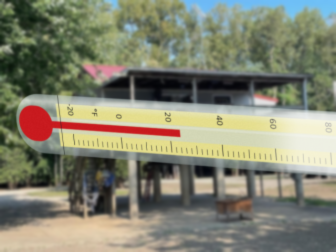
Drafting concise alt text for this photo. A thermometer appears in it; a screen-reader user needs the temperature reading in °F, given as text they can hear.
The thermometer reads 24 °F
